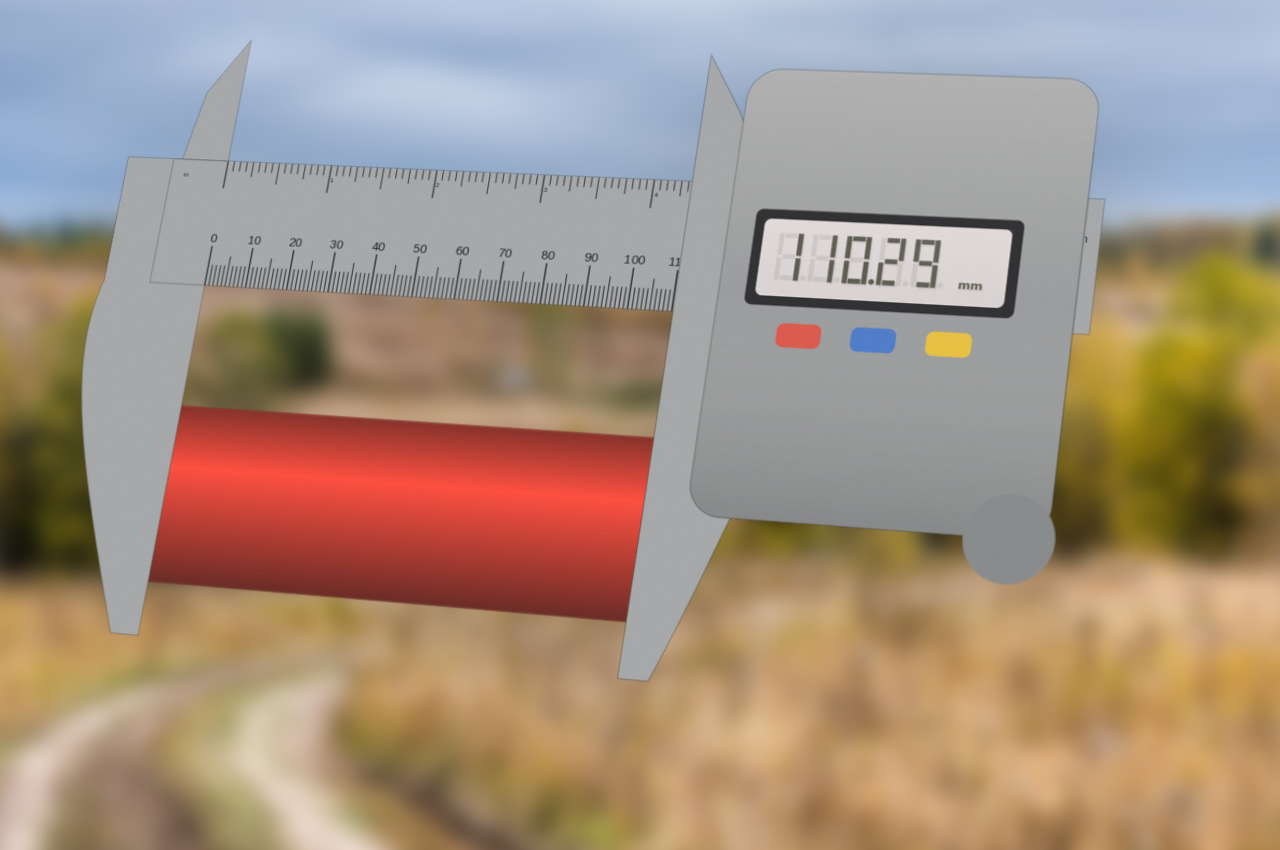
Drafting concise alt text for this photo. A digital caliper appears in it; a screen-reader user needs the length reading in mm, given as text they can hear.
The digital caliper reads 110.29 mm
